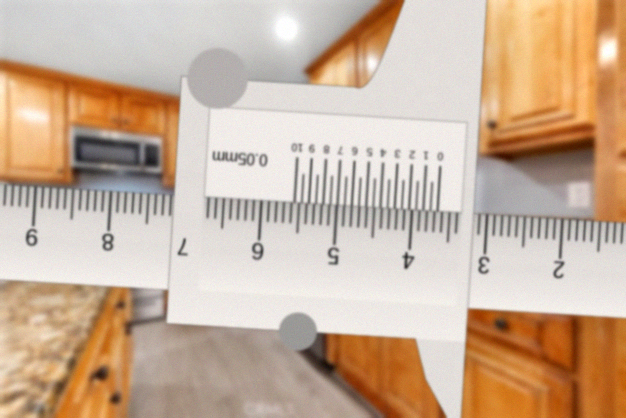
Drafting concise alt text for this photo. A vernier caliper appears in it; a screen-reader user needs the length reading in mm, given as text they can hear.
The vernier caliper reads 36.6 mm
